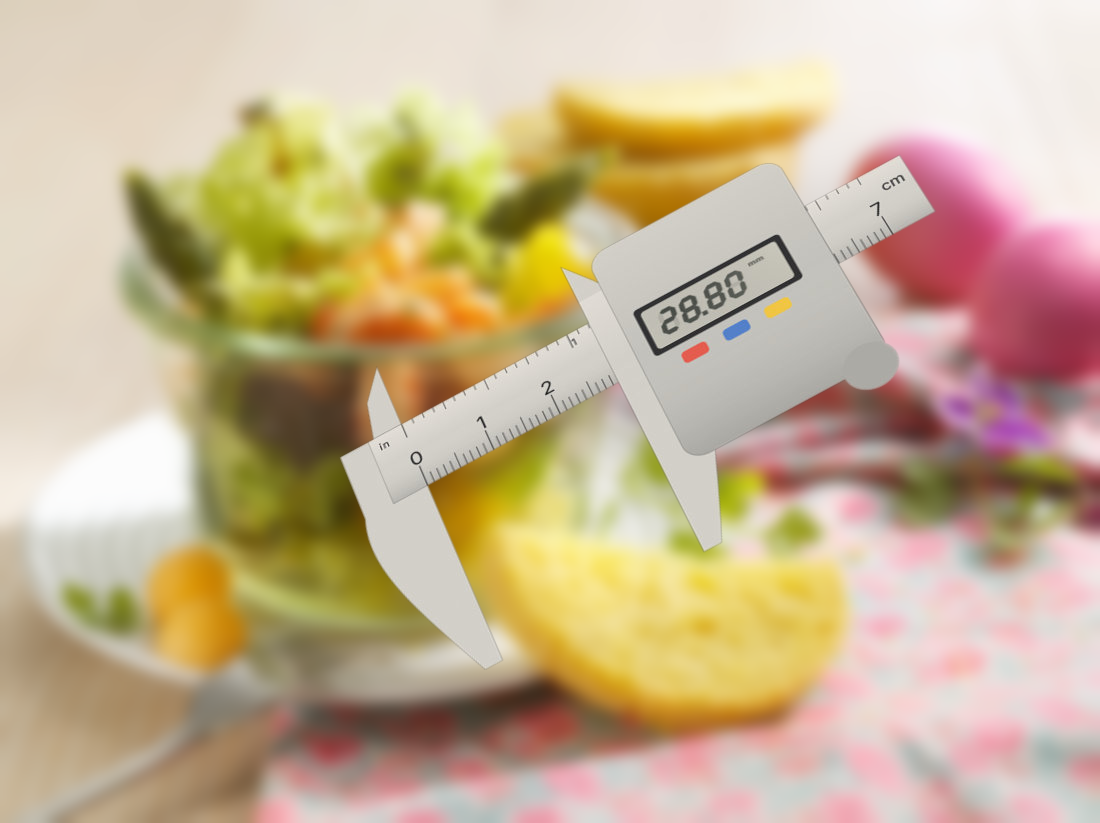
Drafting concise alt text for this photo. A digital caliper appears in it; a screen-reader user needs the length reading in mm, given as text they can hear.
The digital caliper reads 28.80 mm
